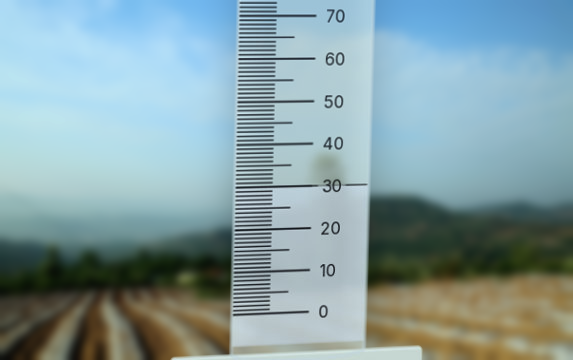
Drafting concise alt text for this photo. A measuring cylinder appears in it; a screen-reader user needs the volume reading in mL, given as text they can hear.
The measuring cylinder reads 30 mL
